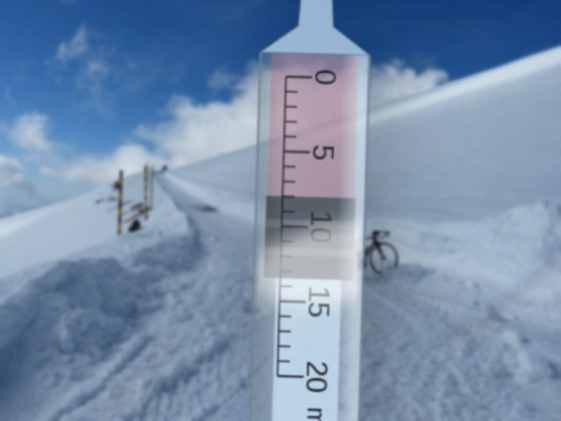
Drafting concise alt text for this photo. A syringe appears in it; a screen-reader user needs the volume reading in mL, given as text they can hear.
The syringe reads 8 mL
